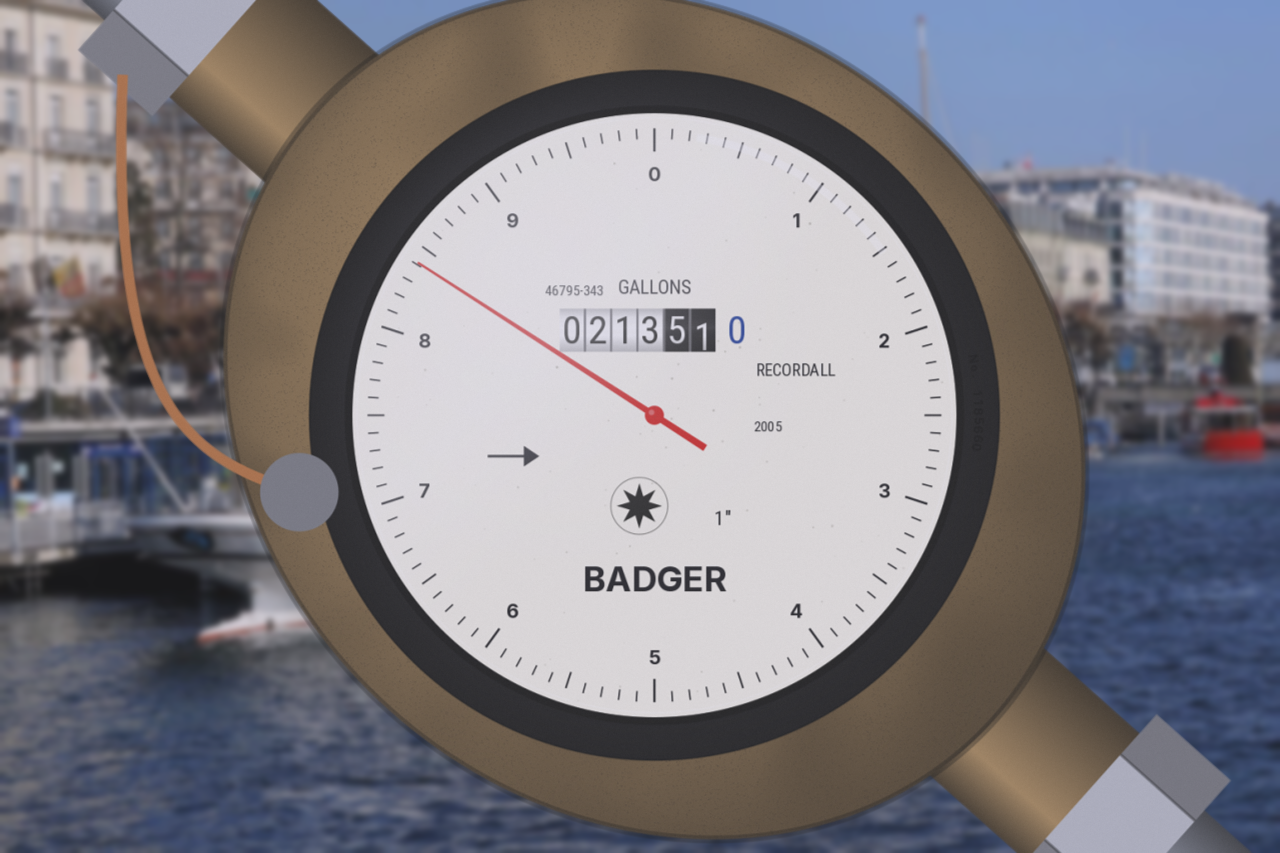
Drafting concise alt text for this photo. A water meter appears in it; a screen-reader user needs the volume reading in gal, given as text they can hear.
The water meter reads 213508.4 gal
